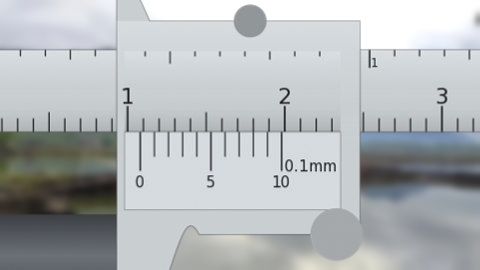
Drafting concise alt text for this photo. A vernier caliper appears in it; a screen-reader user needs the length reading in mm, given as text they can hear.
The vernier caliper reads 10.8 mm
